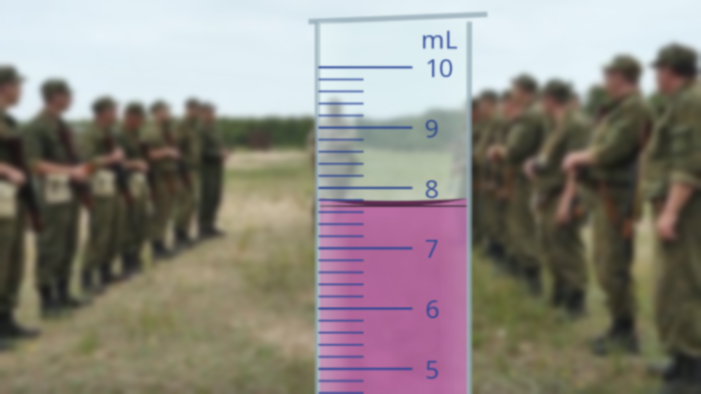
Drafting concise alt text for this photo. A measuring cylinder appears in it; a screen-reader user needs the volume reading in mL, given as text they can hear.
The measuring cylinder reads 7.7 mL
